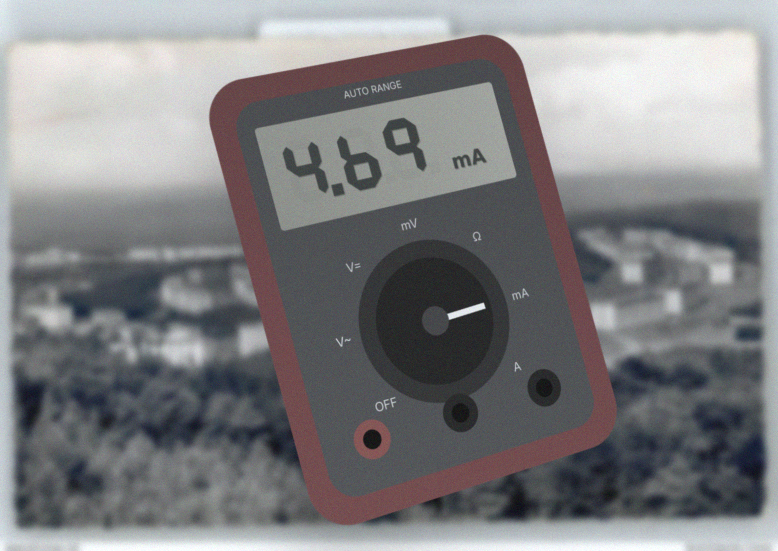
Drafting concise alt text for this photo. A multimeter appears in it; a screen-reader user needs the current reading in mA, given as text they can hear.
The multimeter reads 4.69 mA
